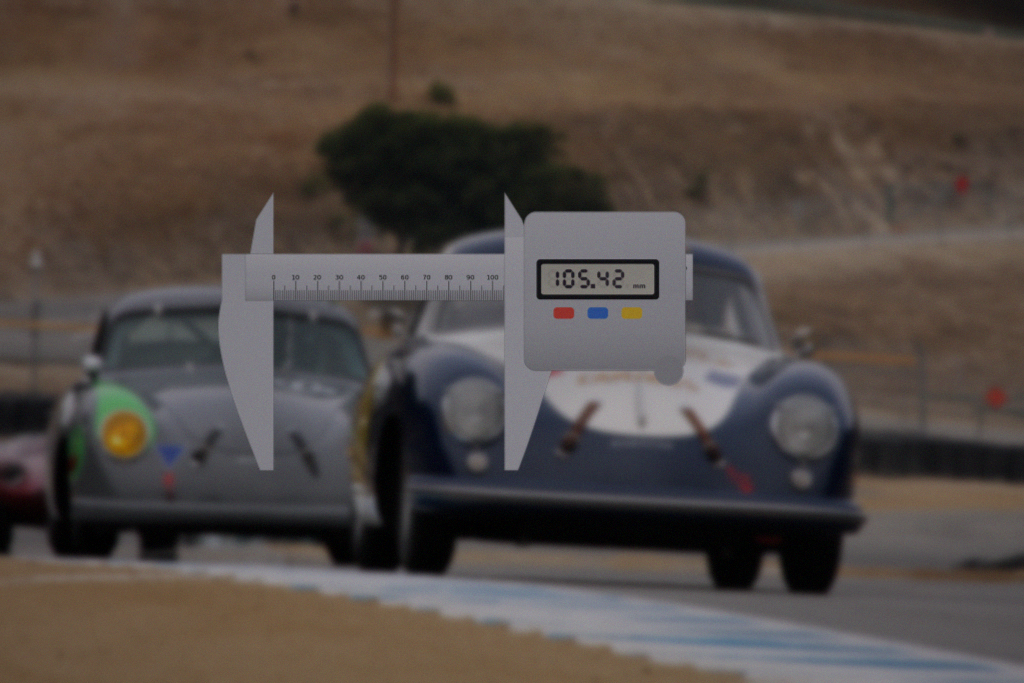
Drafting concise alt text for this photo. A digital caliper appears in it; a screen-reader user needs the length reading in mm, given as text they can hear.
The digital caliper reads 105.42 mm
